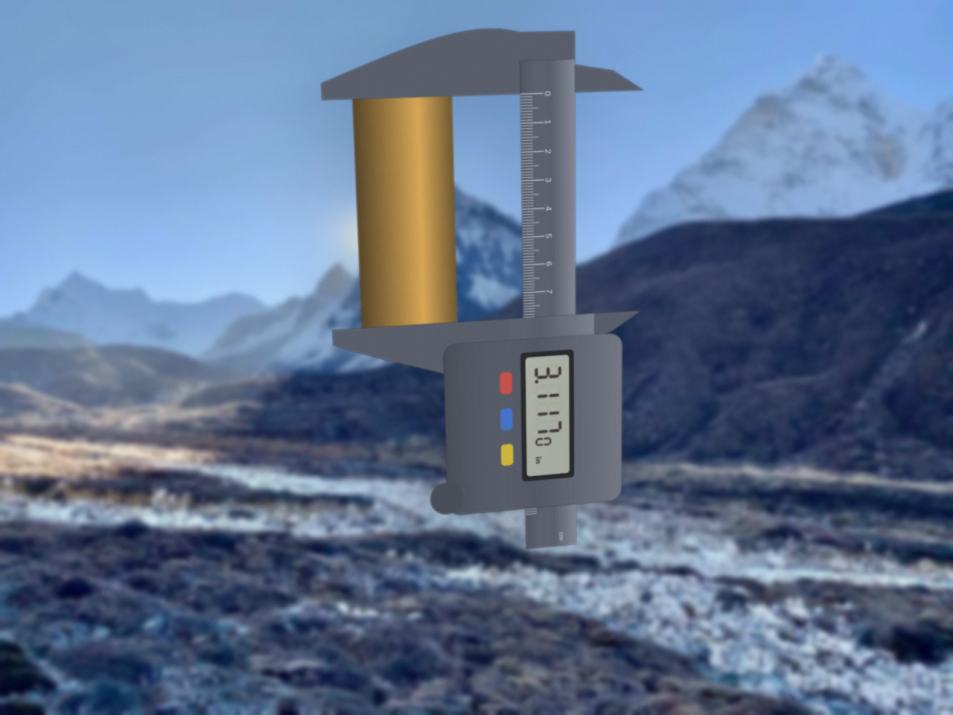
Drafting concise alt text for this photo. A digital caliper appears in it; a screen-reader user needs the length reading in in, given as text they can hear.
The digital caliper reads 3.1170 in
